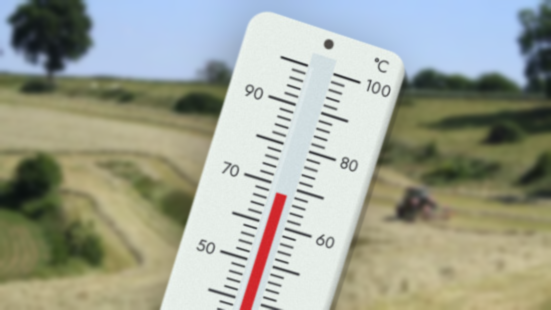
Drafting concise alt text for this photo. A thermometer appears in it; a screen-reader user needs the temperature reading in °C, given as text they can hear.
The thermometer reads 68 °C
